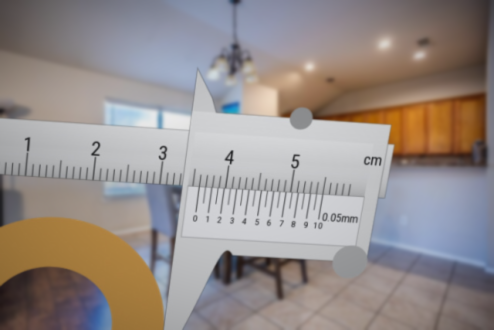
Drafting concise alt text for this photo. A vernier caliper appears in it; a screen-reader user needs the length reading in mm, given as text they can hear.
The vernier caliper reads 36.0 mm
